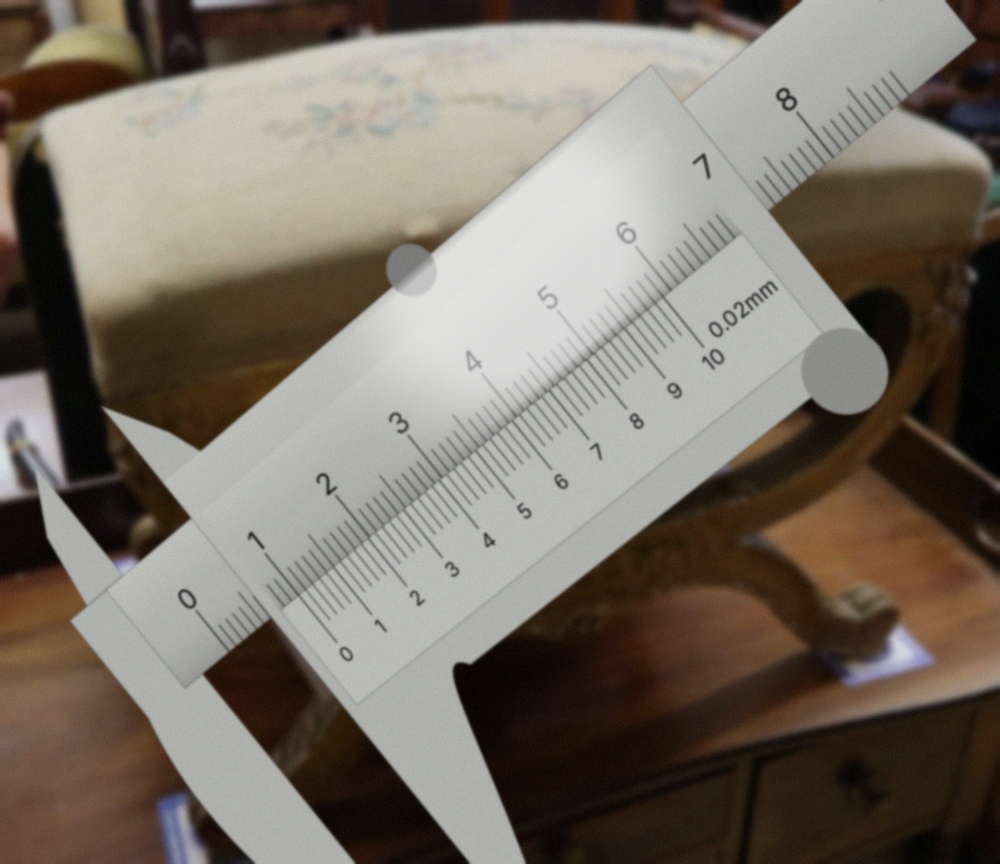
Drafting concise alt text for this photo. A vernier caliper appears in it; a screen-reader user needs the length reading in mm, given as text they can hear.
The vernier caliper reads 10.0 mm
